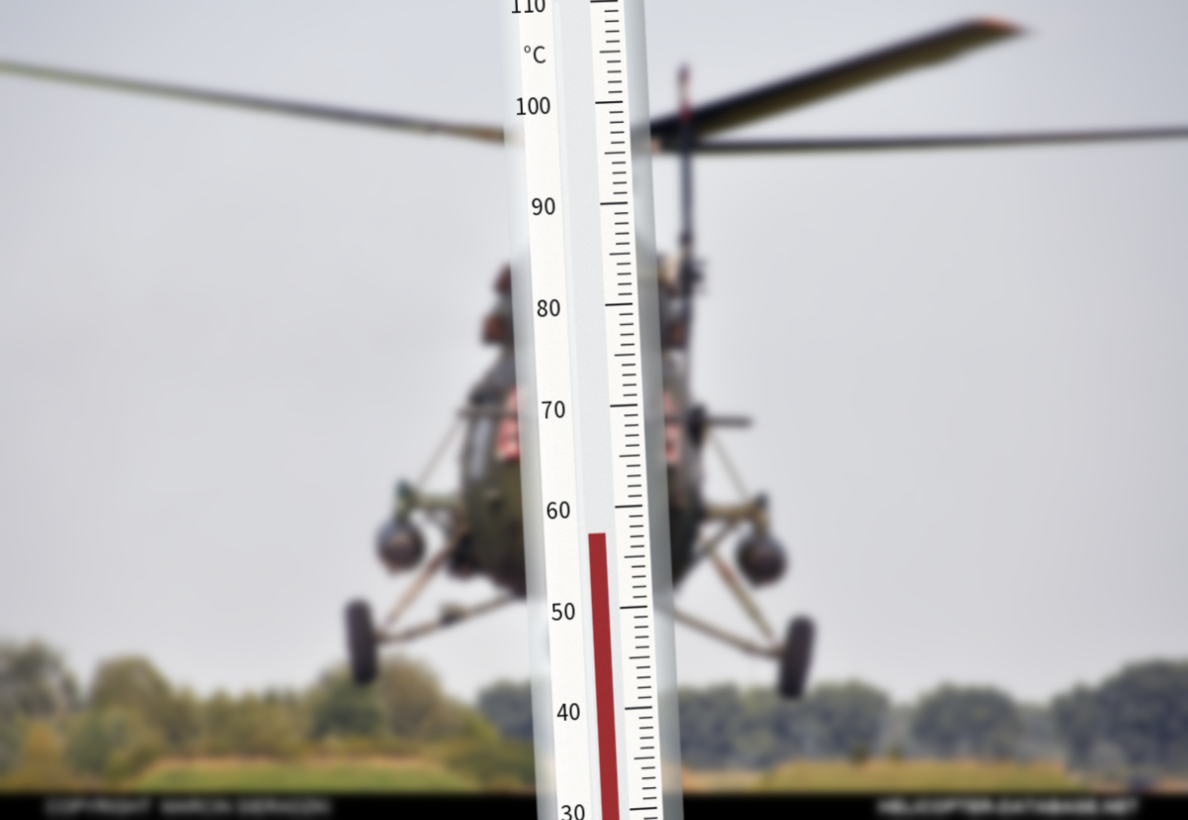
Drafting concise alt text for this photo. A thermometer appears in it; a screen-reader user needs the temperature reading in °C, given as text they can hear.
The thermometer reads 57.5 °C
